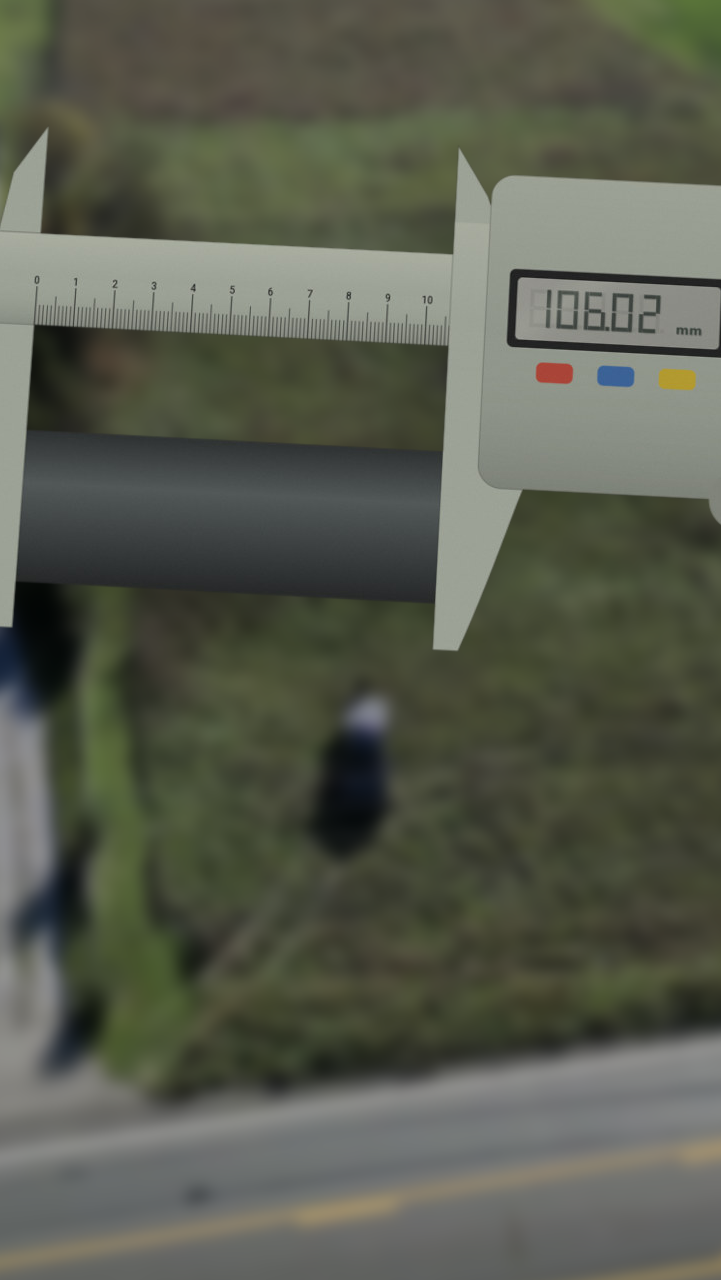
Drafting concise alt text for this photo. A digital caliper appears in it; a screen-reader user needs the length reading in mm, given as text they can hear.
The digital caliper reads 106.02 mm
